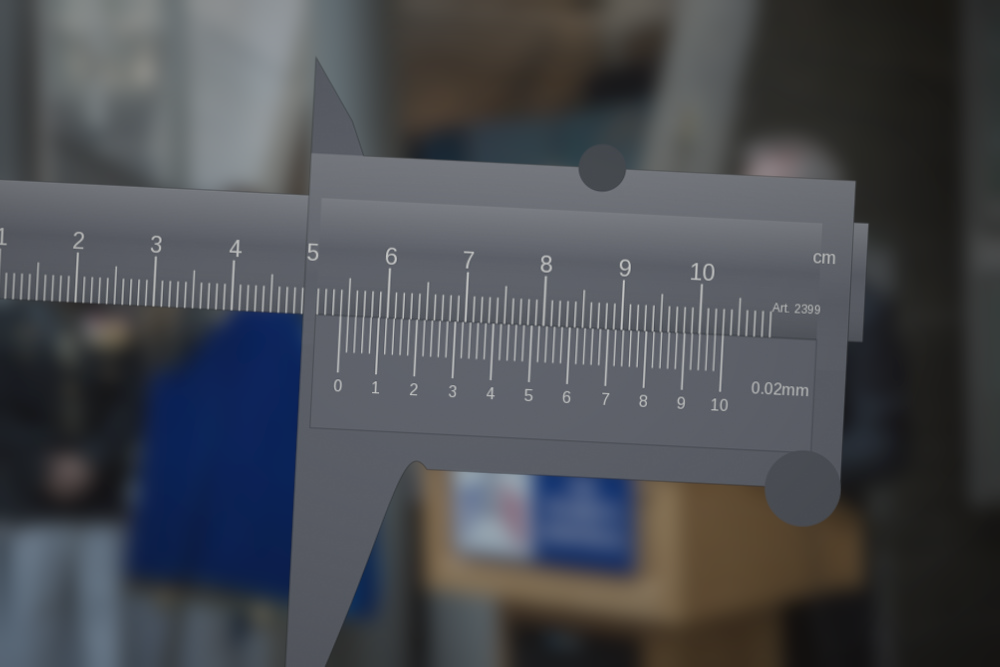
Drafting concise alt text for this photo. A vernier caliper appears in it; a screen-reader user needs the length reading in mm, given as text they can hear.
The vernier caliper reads 54.0 mm
